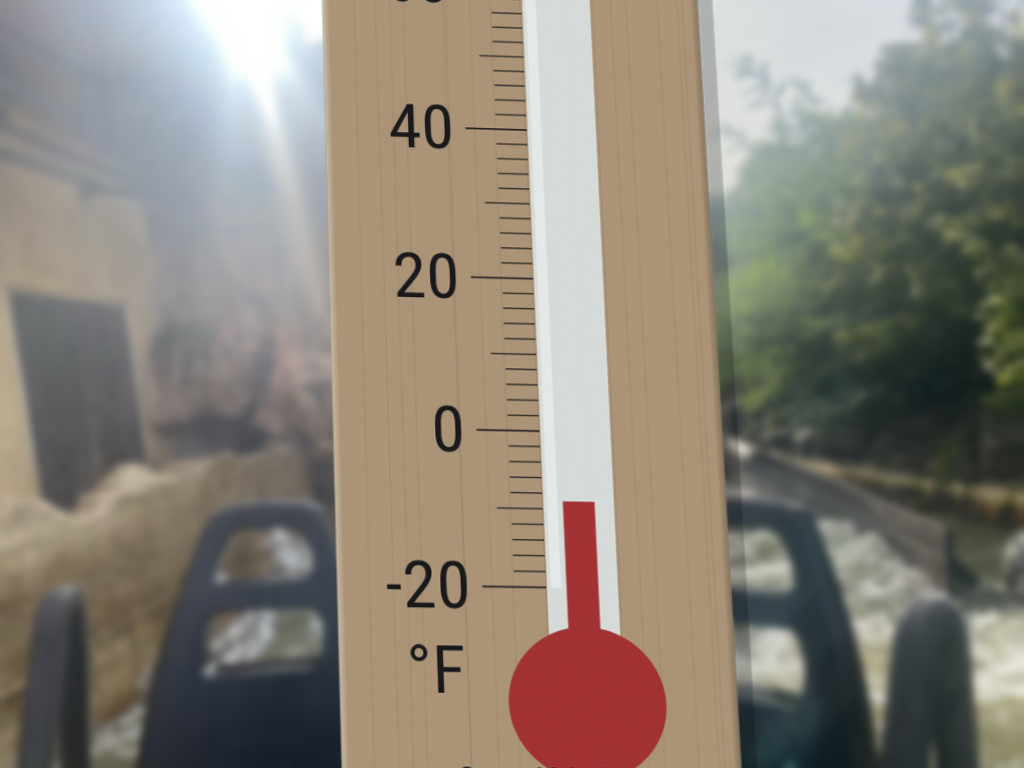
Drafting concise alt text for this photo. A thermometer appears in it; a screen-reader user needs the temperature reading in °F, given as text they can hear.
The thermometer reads -9 °F
